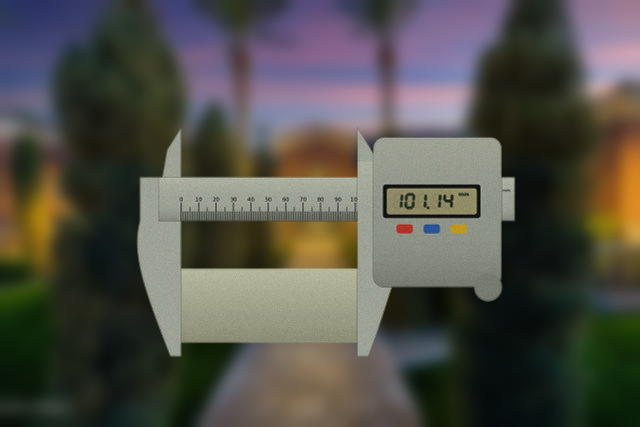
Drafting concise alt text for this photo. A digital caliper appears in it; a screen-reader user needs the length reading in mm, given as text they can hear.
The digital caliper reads 101.14 mm
